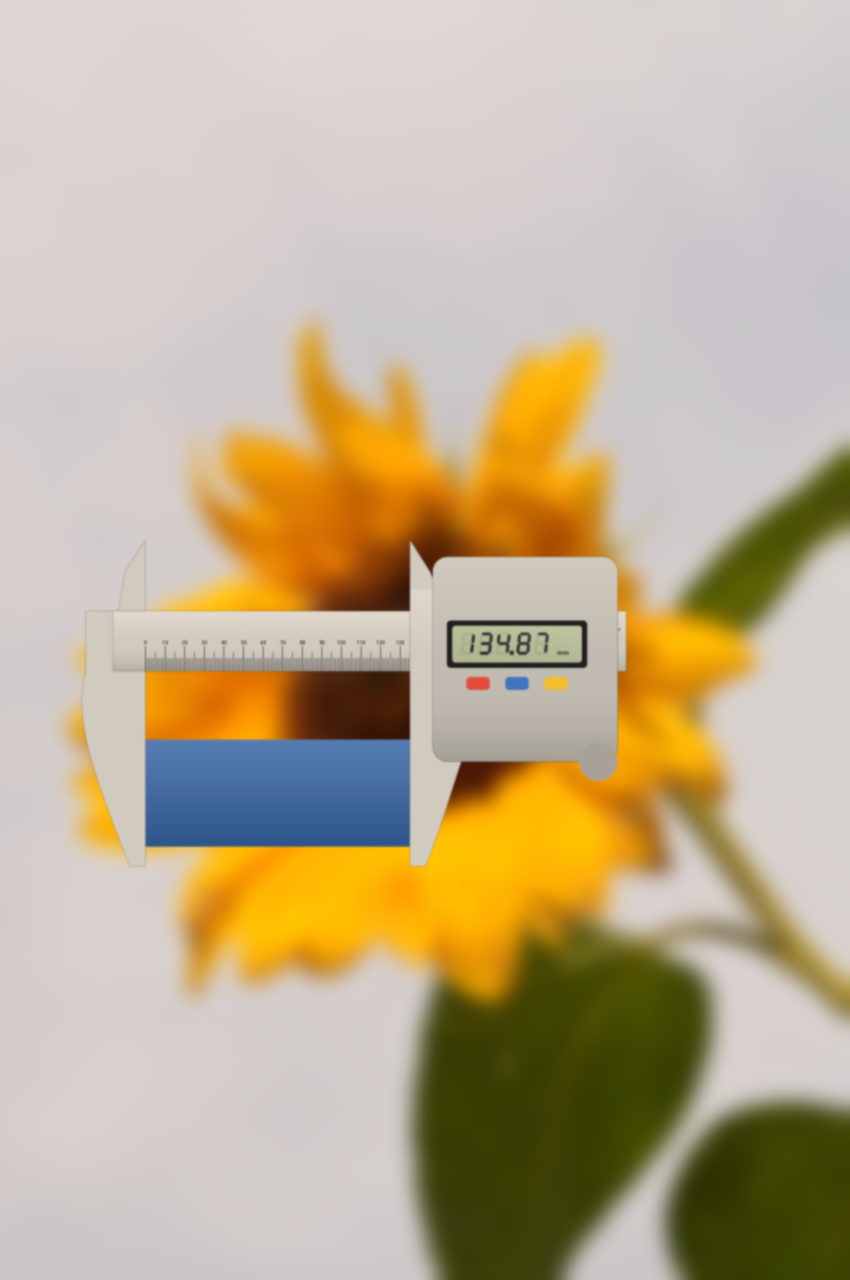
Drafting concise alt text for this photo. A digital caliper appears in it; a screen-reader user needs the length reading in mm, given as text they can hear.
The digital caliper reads 134.87 mm
